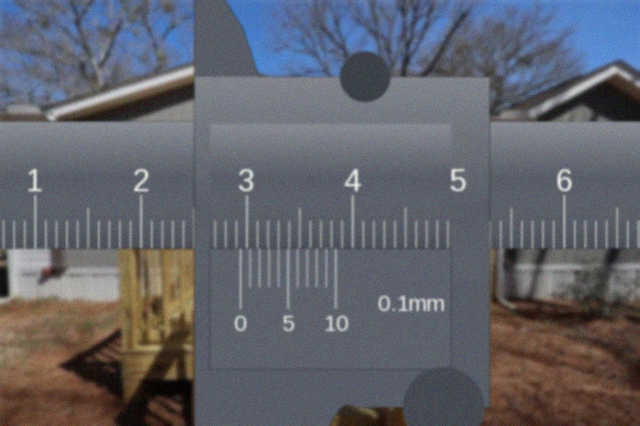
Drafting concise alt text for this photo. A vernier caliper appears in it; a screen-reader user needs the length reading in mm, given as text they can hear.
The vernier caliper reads 29.4 mm
